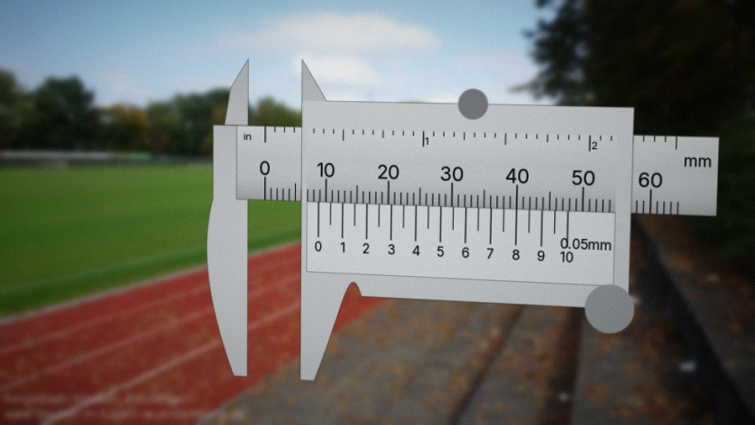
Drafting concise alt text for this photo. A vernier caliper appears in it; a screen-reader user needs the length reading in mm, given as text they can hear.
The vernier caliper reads 8.8 mm
